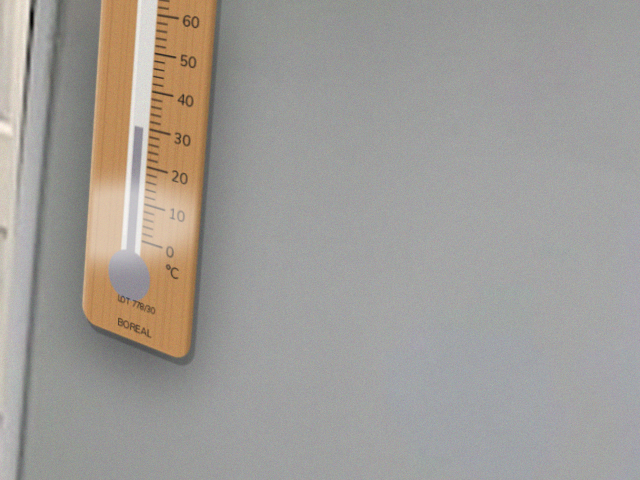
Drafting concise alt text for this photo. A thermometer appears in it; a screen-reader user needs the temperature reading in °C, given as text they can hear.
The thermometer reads 30 °C
